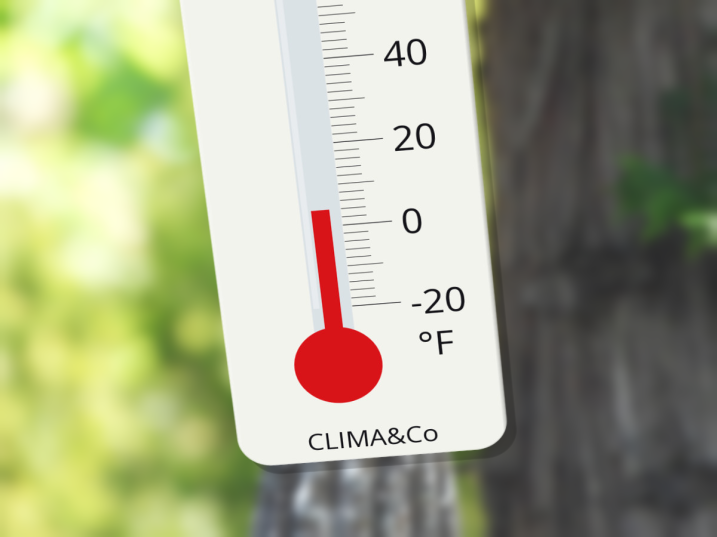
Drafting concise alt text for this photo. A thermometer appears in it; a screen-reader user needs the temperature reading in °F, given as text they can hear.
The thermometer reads 4 °F
